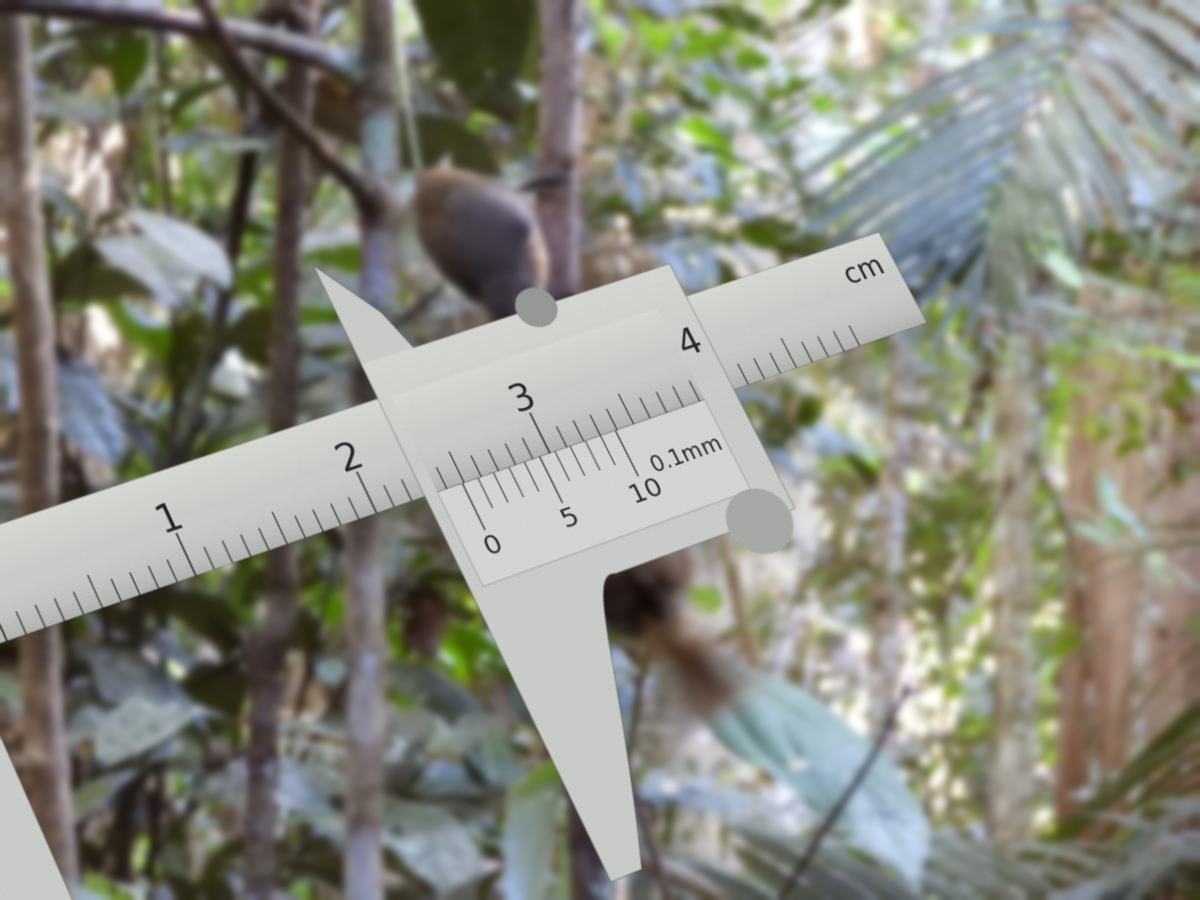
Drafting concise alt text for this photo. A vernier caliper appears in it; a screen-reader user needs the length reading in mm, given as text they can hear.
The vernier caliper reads 24.9 mm
